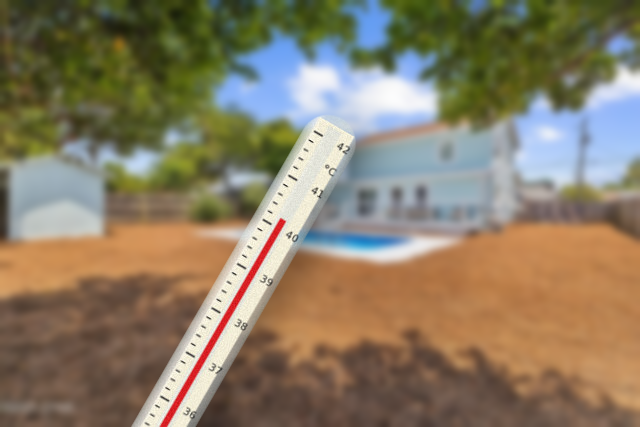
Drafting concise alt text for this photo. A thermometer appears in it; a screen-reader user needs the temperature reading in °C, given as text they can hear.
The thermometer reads 40.2 °C
